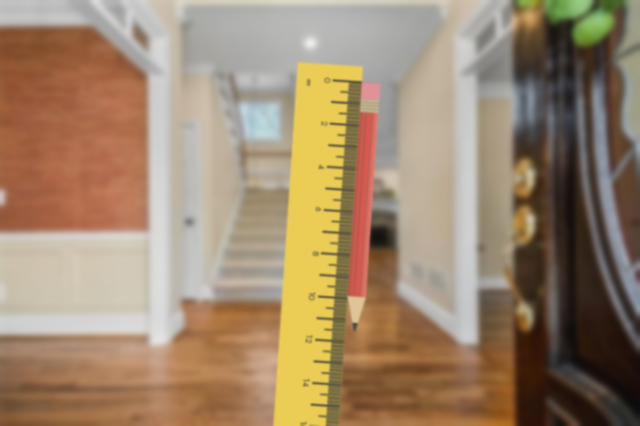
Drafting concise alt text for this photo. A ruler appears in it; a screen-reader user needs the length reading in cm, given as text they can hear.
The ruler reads 11.5 cm
